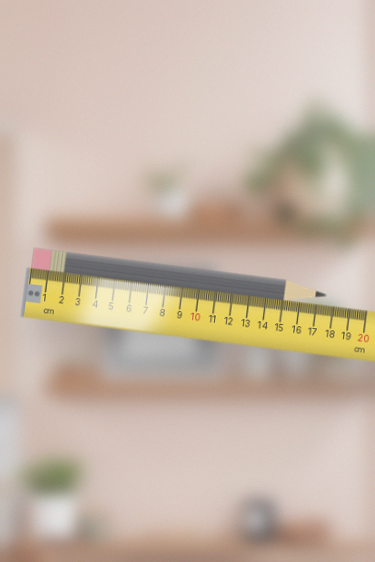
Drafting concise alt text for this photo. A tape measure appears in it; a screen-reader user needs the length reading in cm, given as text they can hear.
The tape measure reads 17.5 cm
